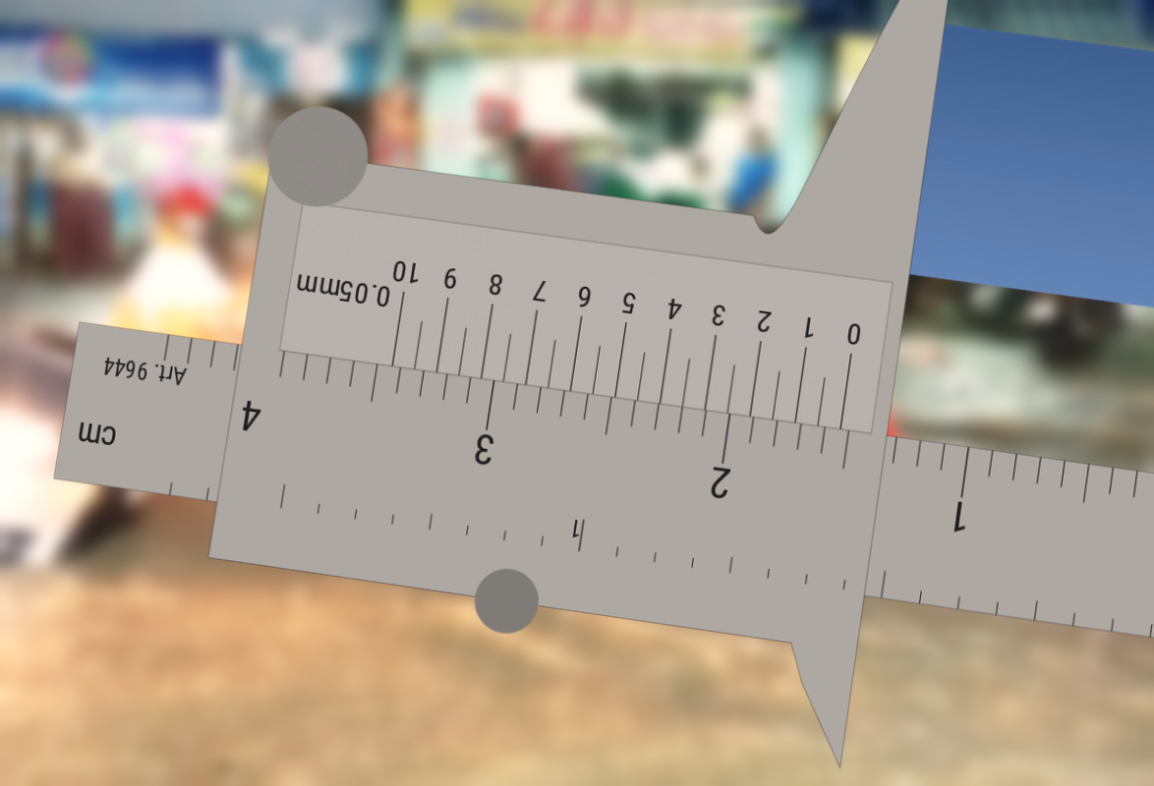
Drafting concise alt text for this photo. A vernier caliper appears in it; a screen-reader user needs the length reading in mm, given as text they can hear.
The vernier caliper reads 15.35 mm
